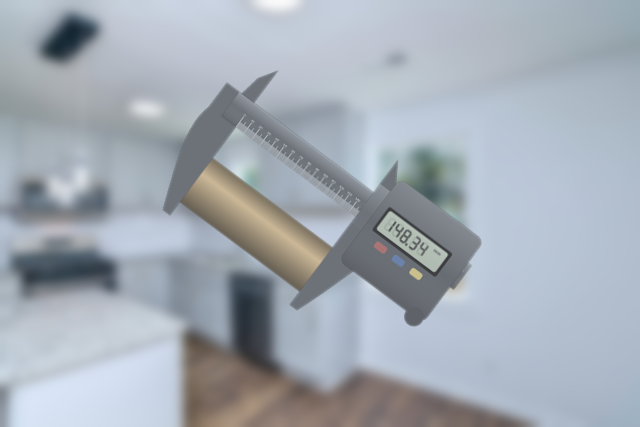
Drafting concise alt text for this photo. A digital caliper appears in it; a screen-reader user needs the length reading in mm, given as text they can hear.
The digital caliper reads 148.34 mm
